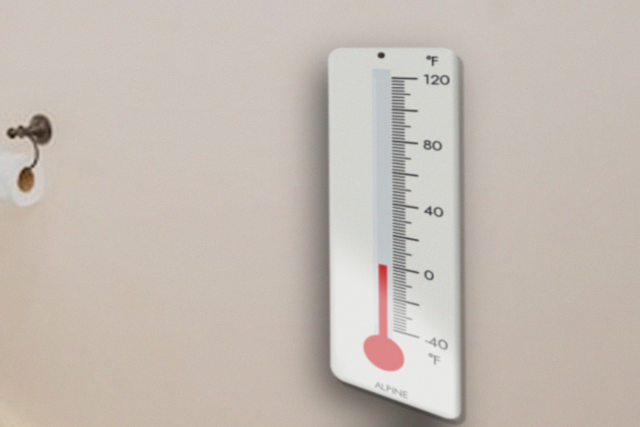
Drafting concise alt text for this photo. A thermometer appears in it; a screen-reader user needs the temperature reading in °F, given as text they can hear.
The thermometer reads 0 °F
